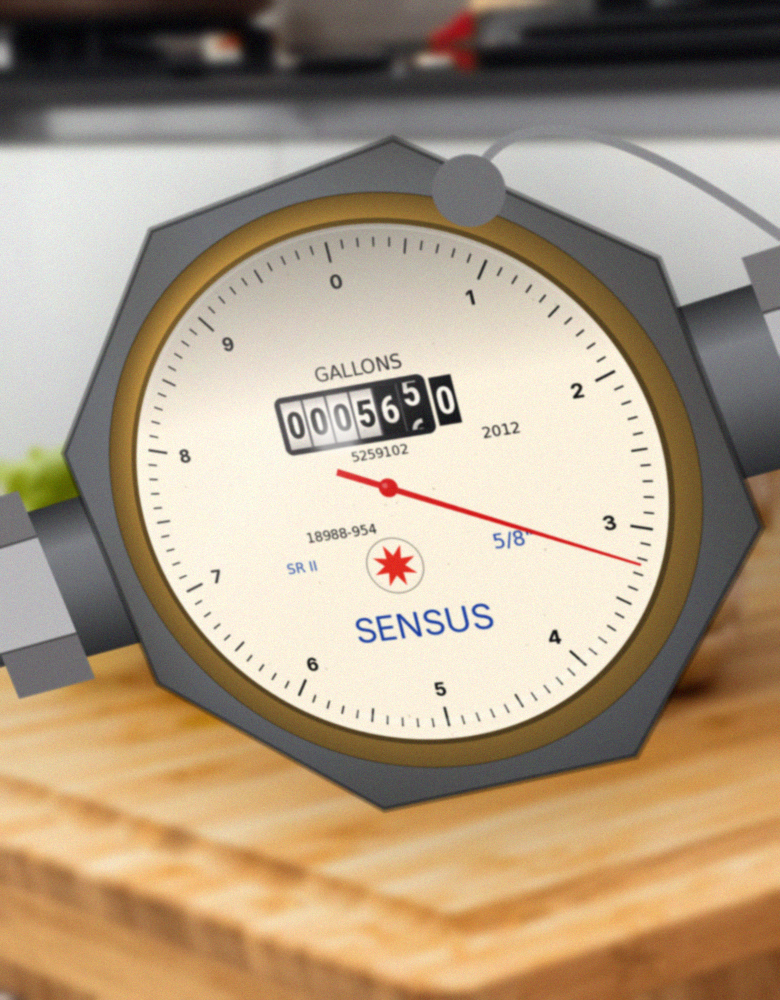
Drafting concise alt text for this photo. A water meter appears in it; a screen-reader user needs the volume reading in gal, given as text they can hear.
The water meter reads 5653.2 gal
